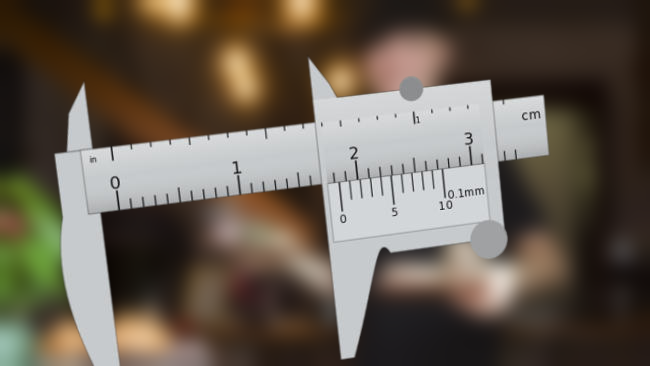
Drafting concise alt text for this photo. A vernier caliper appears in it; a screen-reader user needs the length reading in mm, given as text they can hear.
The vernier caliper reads 18.4 mm
